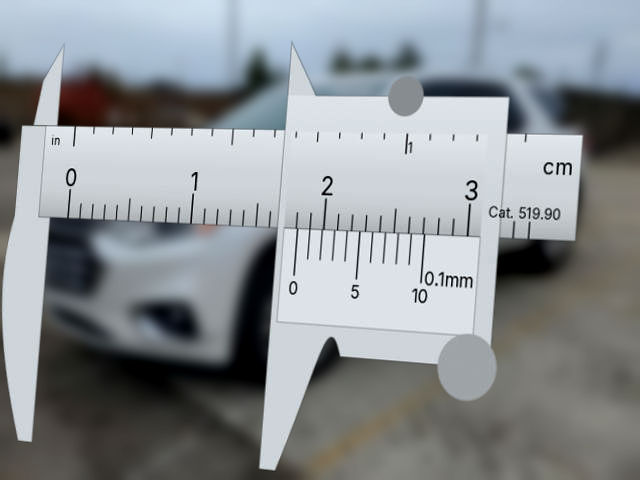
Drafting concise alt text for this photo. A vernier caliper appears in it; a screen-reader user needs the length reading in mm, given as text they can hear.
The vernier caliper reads 18.1 mm
